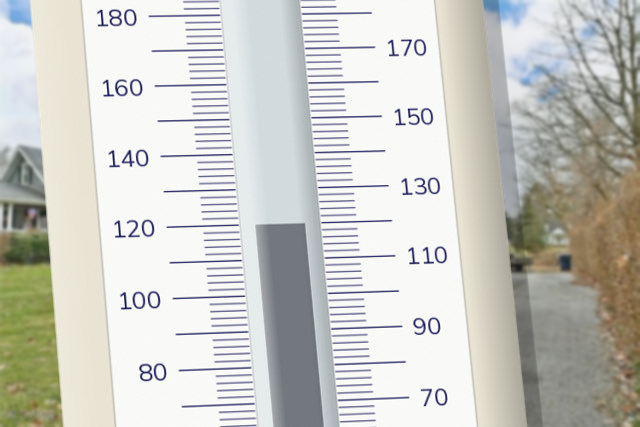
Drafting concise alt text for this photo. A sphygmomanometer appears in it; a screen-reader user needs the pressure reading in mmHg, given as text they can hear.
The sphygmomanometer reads 120 mmHg
